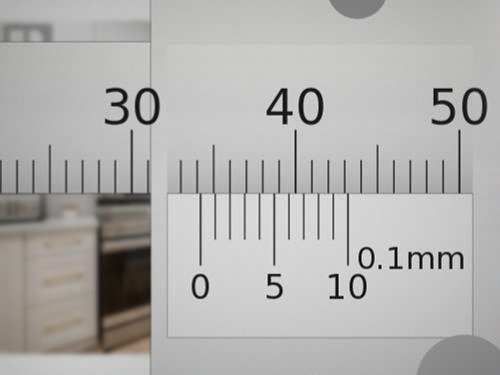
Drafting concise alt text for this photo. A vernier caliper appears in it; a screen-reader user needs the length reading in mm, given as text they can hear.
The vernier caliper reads 34.2 mm
